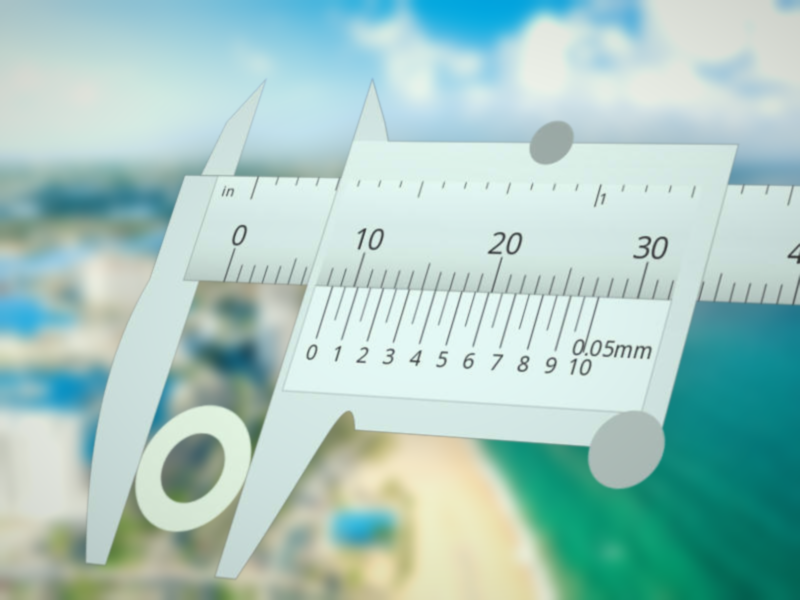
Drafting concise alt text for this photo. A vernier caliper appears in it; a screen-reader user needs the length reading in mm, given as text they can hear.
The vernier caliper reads 8.4 mm
